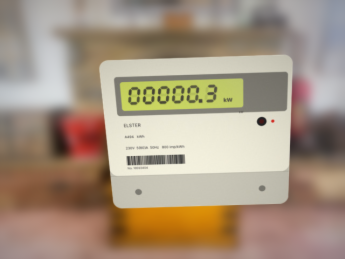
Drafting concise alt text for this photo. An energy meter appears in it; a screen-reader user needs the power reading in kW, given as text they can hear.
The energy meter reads 0.3 kW
